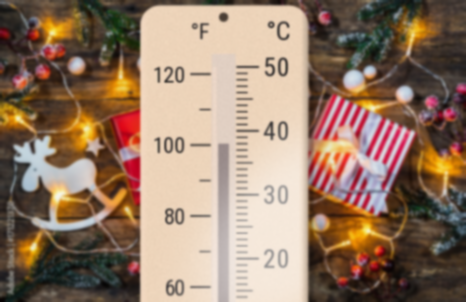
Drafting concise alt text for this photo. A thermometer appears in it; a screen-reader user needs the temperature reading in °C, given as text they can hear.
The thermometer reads 38 °C
